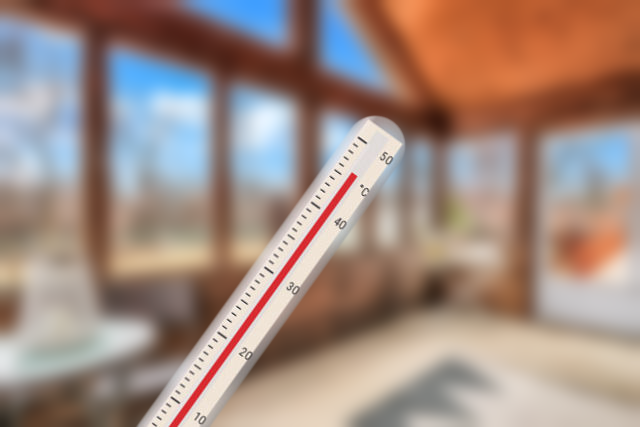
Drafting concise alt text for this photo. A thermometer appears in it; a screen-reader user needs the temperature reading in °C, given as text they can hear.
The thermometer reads 46 °C
